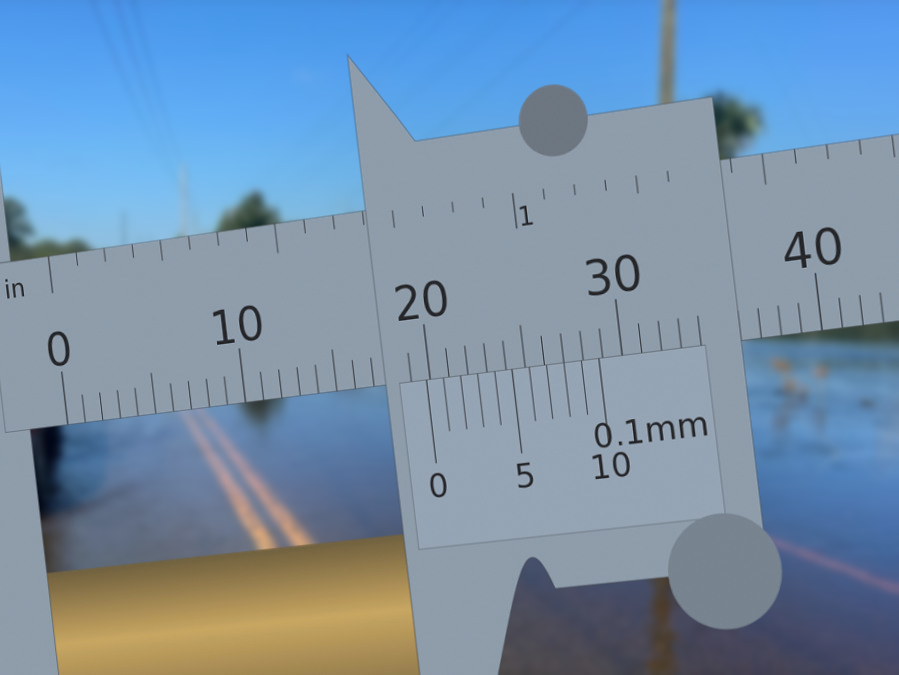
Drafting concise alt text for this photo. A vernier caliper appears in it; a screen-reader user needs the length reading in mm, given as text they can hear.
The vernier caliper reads 19.8 mm
